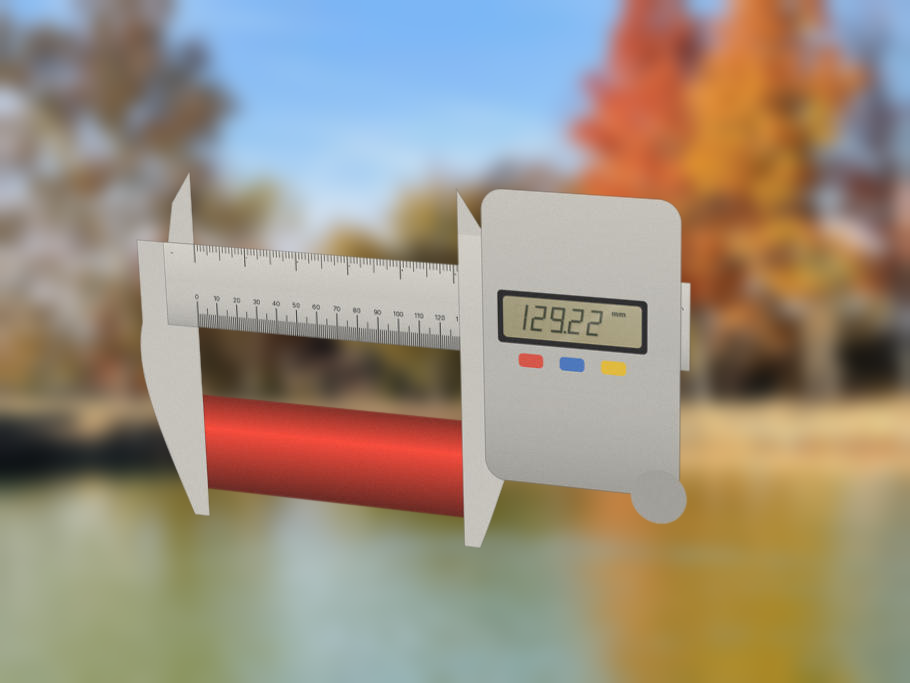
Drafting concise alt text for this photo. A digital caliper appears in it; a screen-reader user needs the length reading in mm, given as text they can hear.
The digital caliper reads 129.22 mm
